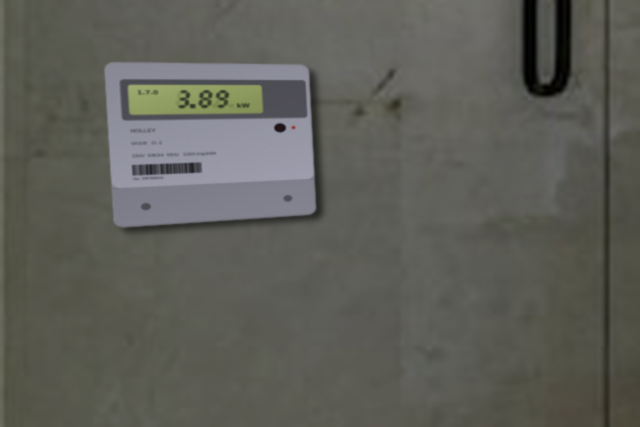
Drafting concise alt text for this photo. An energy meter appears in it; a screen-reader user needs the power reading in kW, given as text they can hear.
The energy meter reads 3.89 kW
